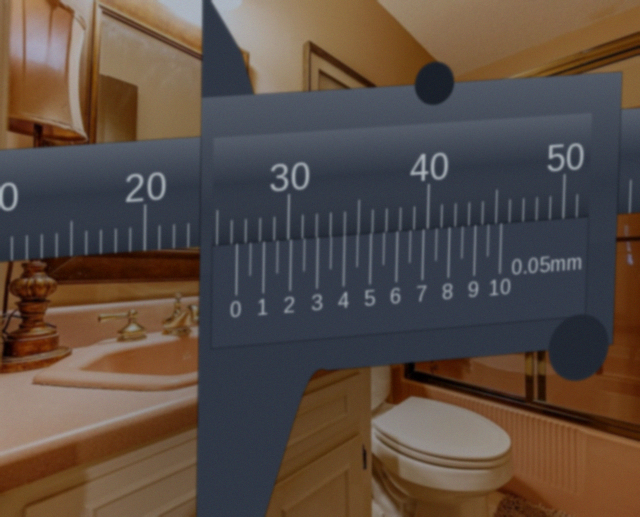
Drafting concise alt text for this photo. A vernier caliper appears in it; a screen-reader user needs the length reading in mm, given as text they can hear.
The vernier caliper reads 26.4 mm
